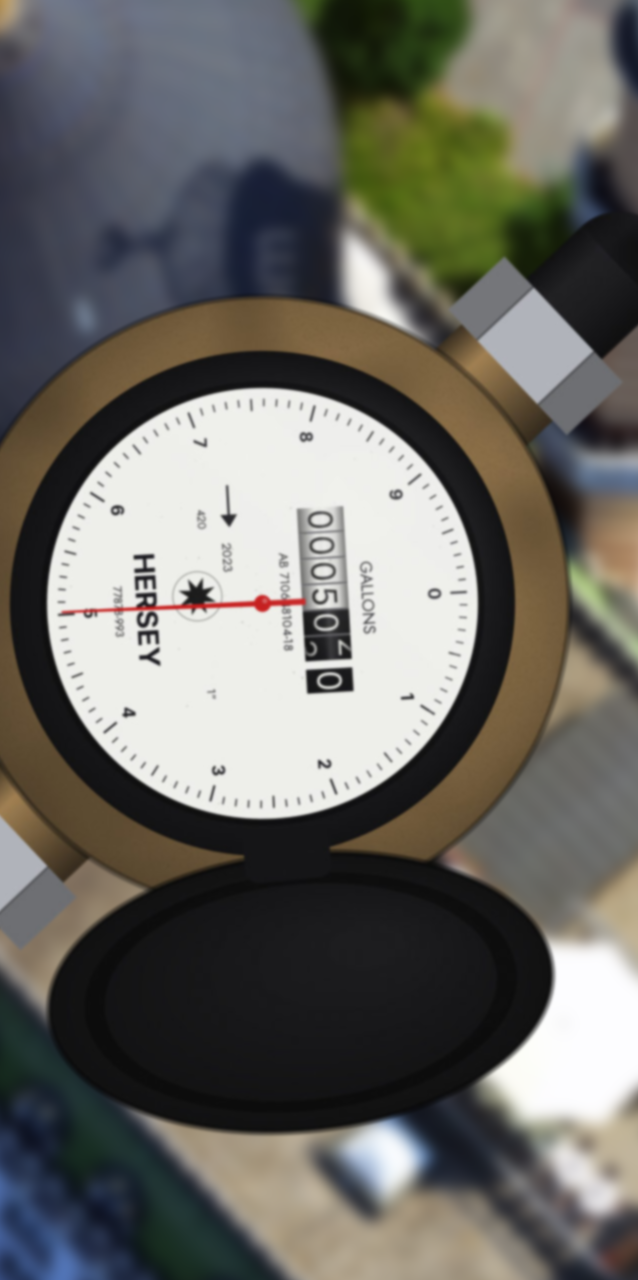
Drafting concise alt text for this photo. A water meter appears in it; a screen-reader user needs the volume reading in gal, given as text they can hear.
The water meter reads 5025.0 gal
